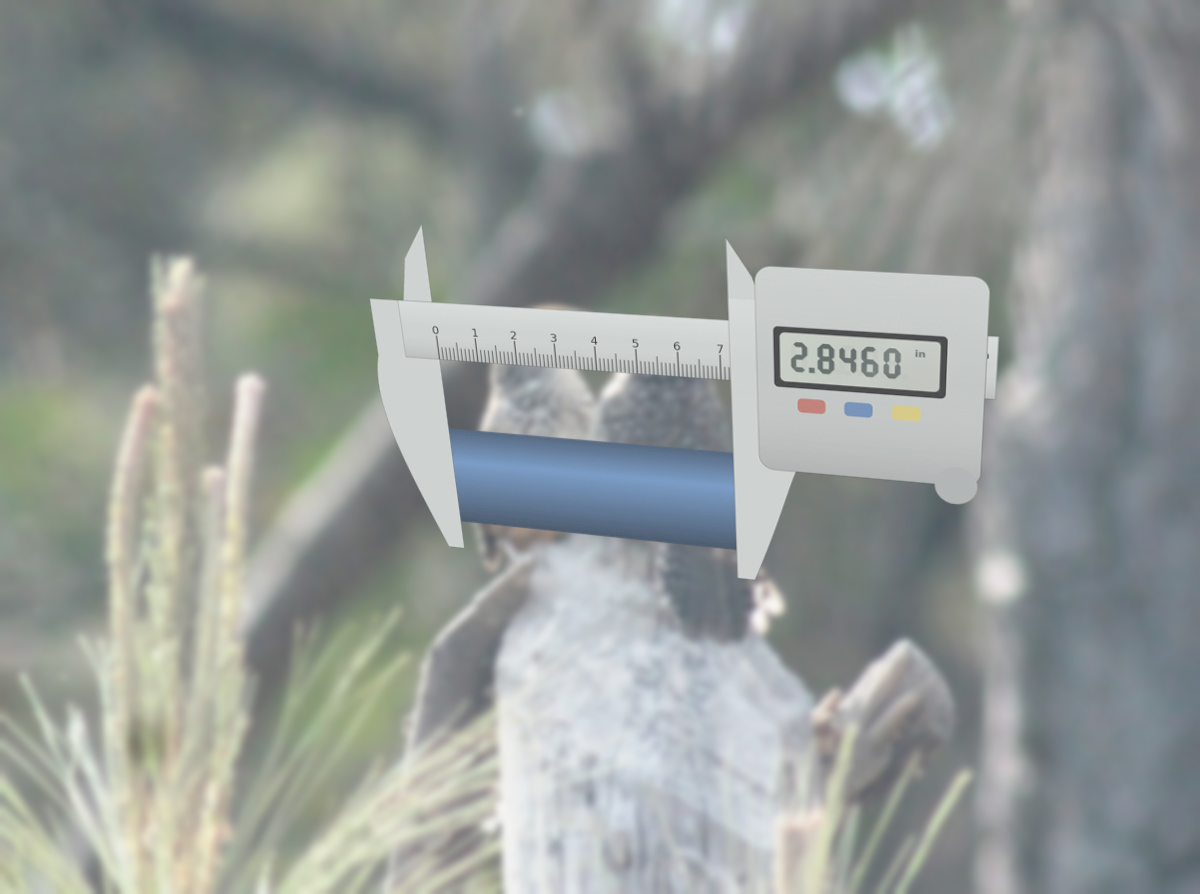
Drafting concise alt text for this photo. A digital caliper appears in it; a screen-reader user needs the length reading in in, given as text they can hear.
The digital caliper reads 2.8460 in
